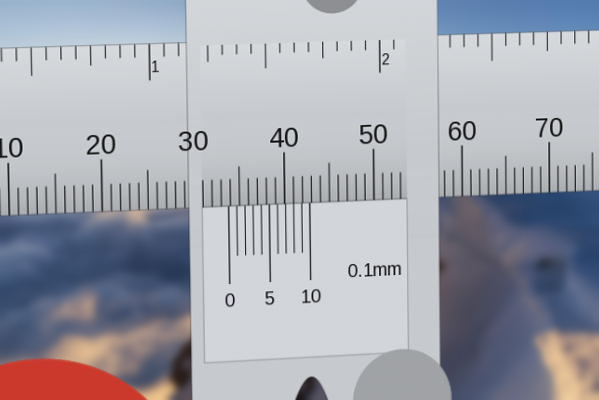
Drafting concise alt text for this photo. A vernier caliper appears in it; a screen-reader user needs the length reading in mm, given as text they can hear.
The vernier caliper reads 33.8 mm
